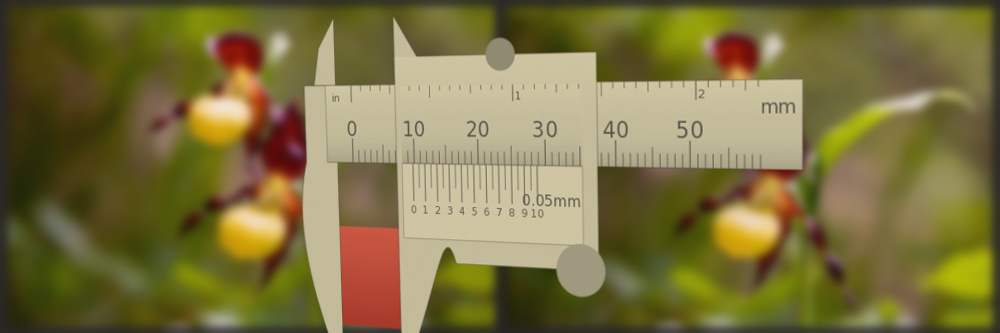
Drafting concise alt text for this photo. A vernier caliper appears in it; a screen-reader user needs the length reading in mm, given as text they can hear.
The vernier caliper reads 9.8 mm
